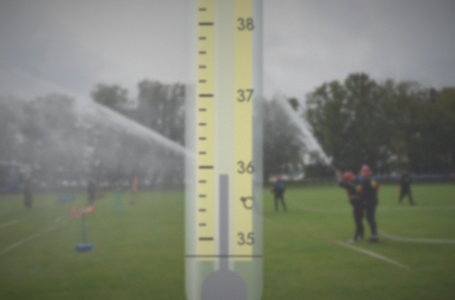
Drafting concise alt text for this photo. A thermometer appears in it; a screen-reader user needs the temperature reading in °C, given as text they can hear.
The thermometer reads 35.9 °C
